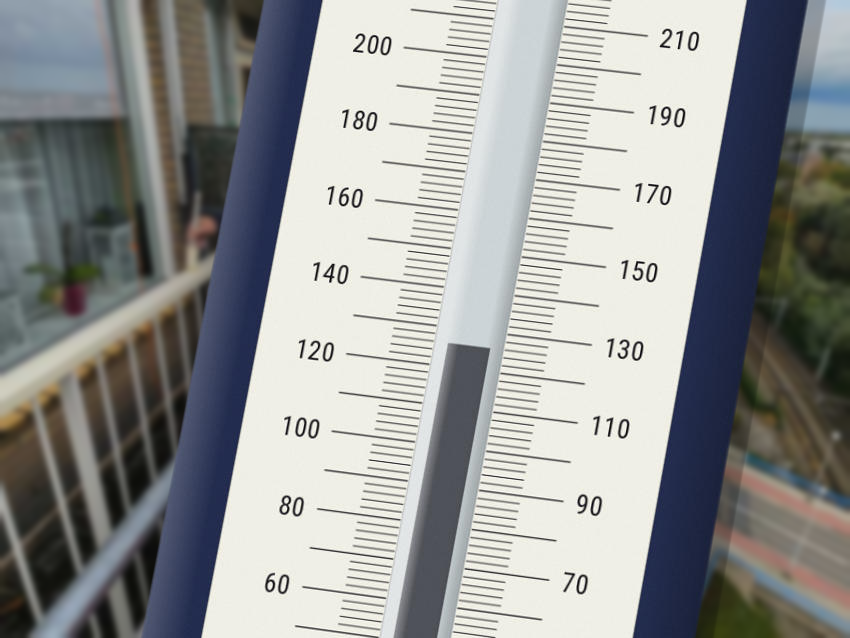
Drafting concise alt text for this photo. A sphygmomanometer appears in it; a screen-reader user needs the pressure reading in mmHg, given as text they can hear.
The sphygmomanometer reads 126 mmHg
